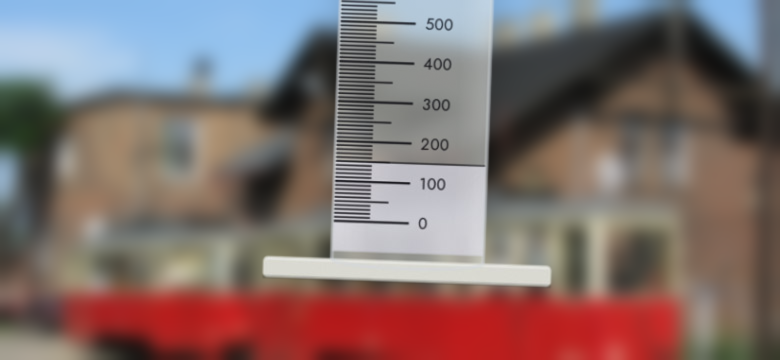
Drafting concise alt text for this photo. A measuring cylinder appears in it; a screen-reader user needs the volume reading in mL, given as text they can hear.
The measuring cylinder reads 150 mL
